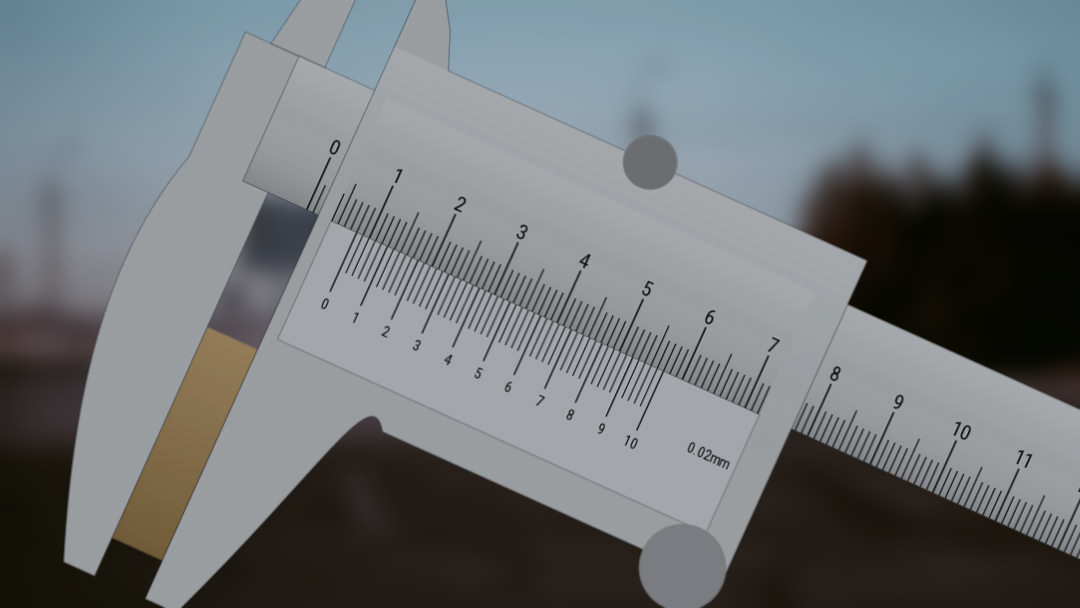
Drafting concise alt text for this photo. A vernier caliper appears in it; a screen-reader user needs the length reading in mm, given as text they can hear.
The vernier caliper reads 8.0 mm
